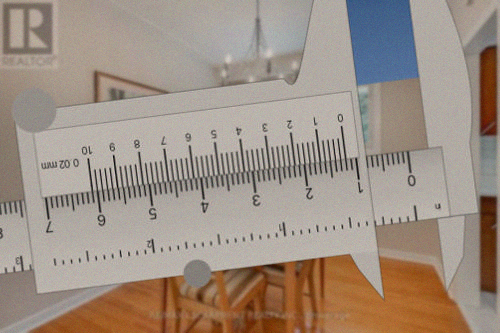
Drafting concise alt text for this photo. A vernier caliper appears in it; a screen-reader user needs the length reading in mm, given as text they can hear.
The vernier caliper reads 12.0 mm
